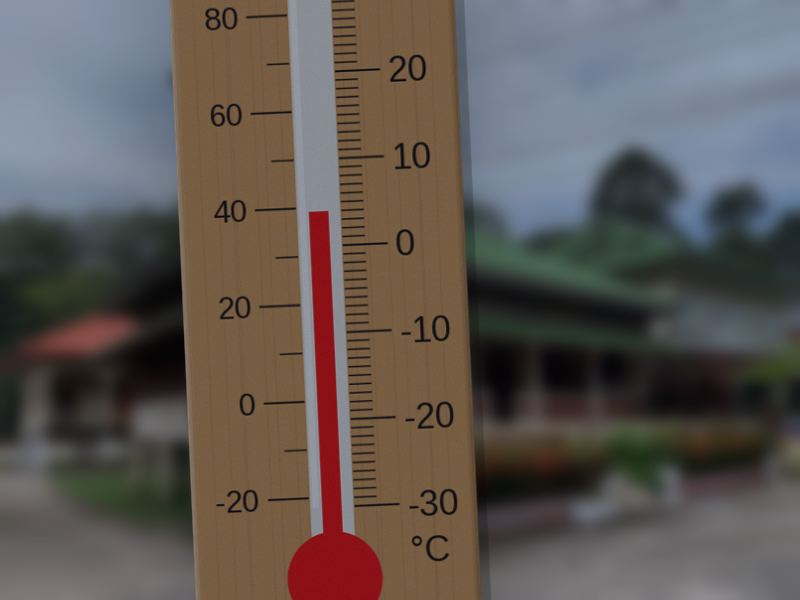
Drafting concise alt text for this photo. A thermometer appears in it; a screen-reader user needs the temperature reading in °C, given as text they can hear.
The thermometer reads 4 °C
